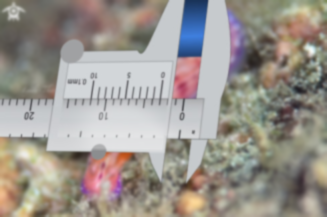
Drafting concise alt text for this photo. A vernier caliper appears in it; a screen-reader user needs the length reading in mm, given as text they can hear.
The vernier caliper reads 3.0 mm
